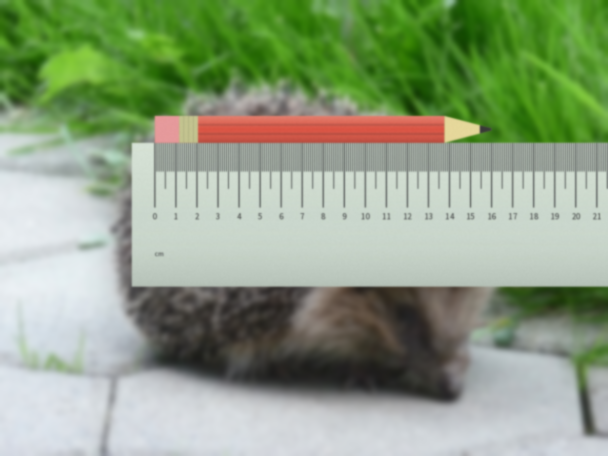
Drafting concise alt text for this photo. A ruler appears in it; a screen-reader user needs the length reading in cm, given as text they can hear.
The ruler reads 16 cm
